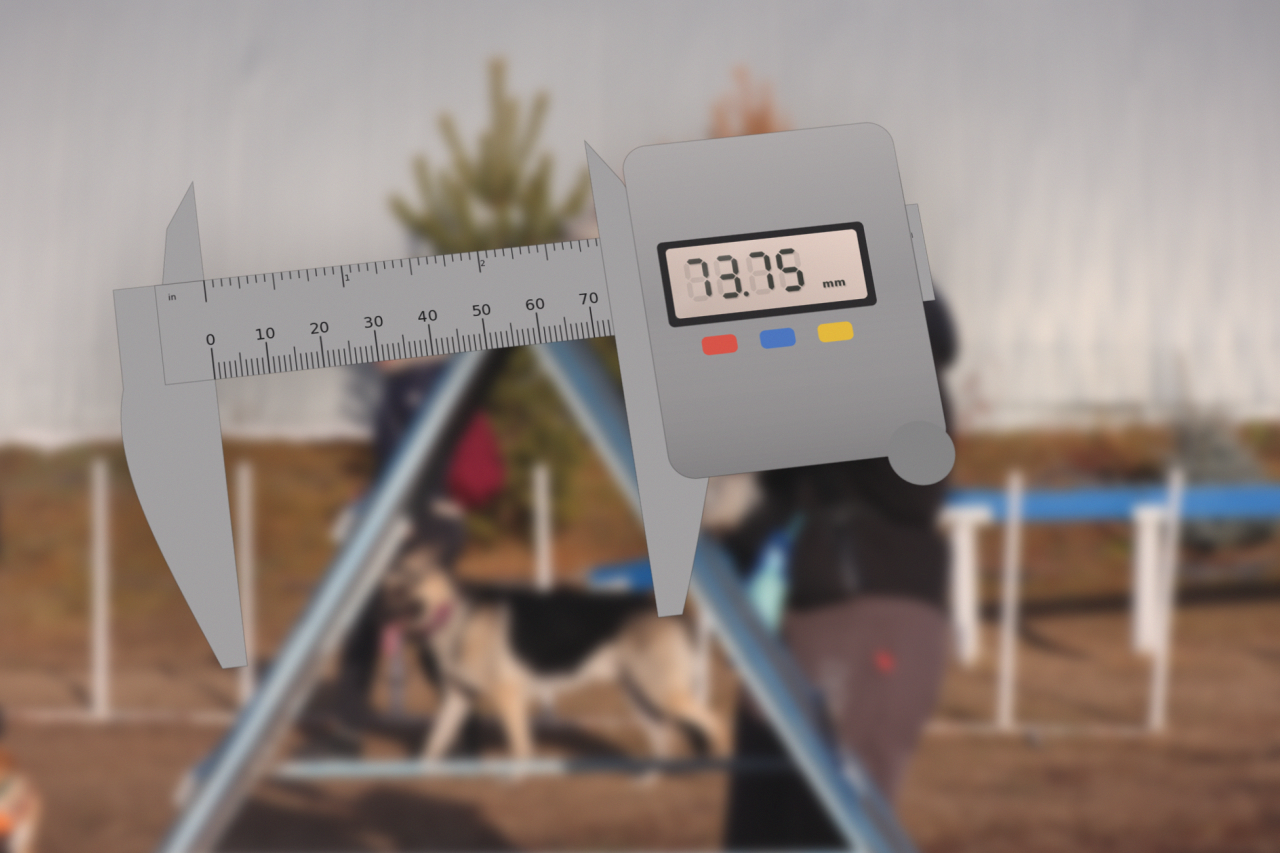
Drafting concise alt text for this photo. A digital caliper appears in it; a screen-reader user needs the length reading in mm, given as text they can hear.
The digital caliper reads 73.75 mm
